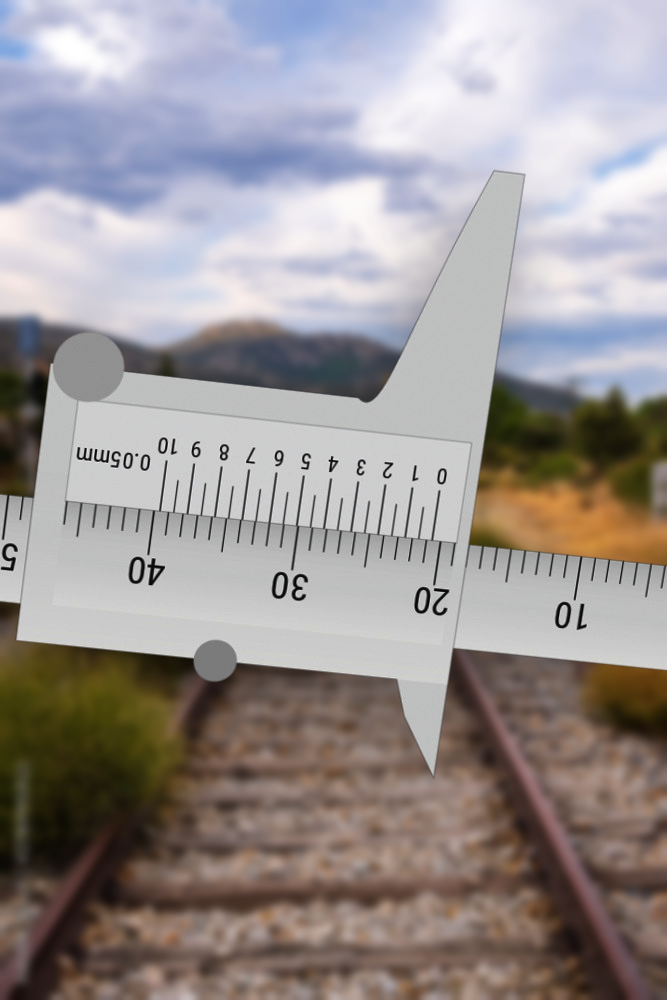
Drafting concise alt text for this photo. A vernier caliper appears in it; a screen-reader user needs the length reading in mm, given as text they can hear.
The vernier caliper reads 20.6 mm
